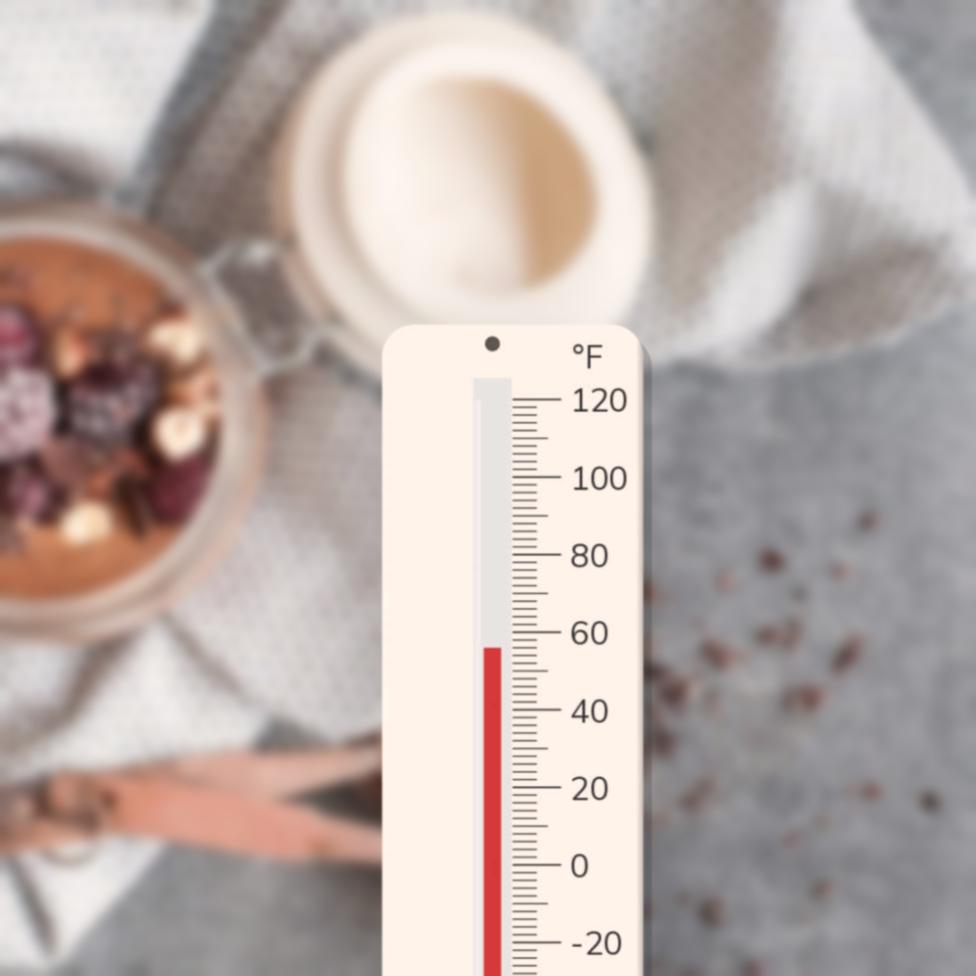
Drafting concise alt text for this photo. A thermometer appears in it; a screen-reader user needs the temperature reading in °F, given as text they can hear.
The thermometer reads 56 °F
